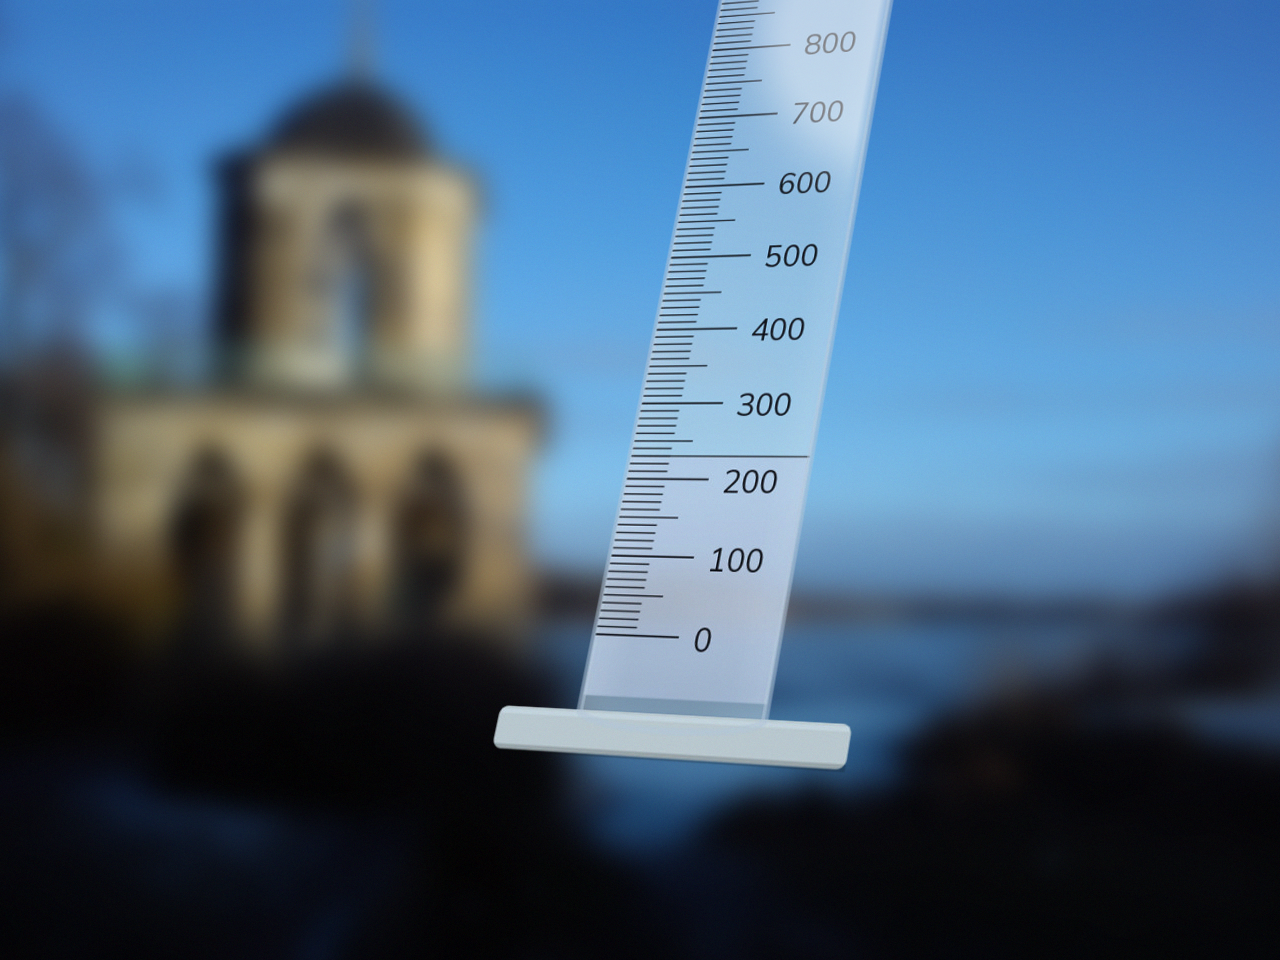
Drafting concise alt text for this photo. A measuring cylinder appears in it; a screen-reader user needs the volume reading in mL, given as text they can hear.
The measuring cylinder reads 230 mL
